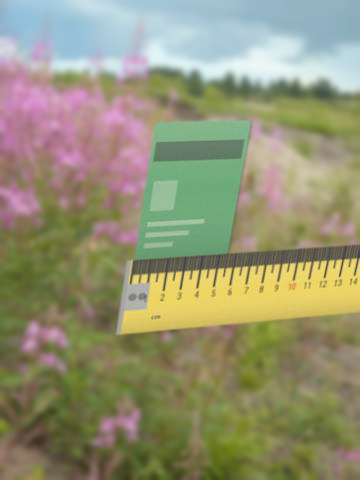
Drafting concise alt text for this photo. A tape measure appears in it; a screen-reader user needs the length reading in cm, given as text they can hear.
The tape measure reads 5.5 cm
